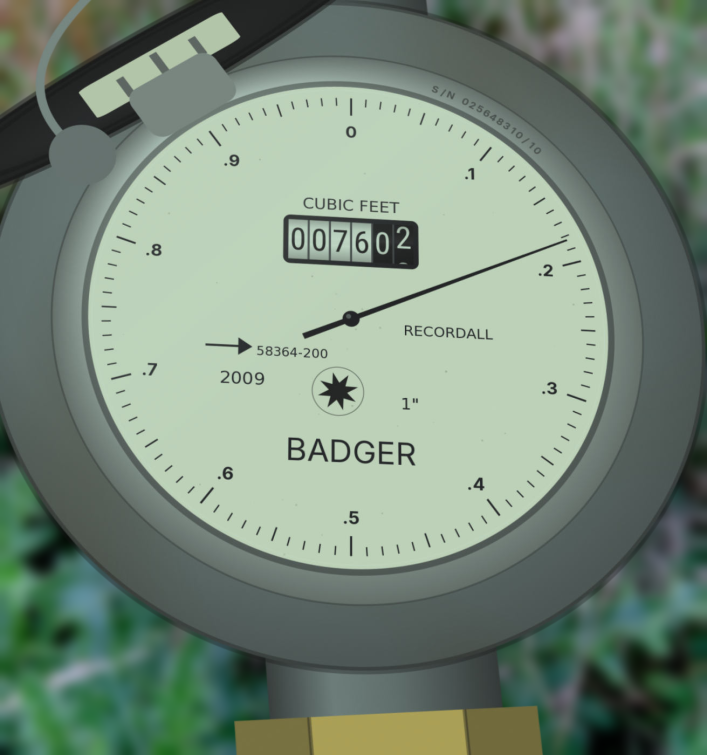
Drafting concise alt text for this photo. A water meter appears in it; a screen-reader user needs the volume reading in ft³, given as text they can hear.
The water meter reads 7602.18 ft³
